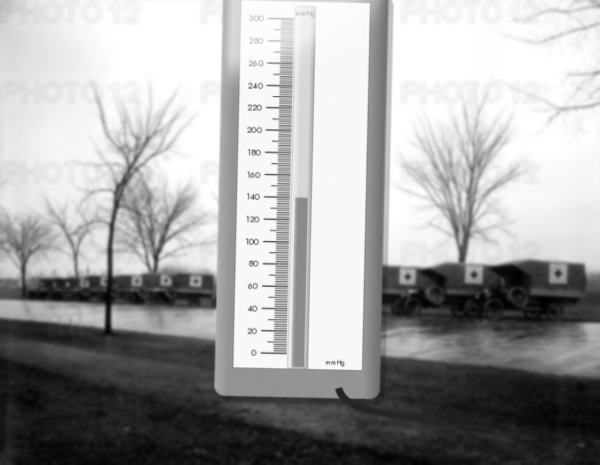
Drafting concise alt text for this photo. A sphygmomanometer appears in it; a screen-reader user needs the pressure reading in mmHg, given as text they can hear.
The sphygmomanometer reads 140 mmHg
